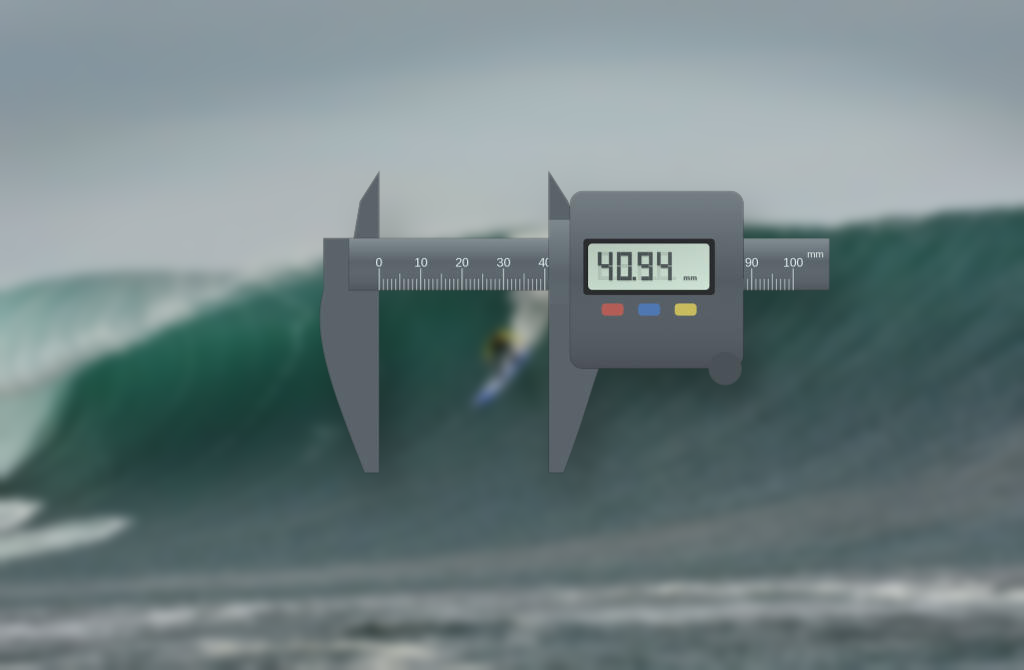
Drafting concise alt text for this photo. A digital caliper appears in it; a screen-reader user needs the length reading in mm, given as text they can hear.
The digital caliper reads 40.94 mm
